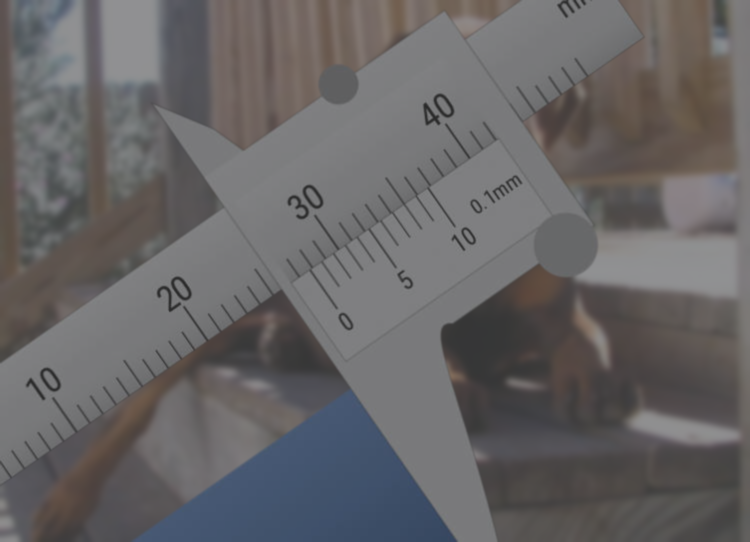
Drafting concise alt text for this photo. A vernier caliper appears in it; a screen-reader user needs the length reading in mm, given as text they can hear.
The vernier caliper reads 27.8 mm
